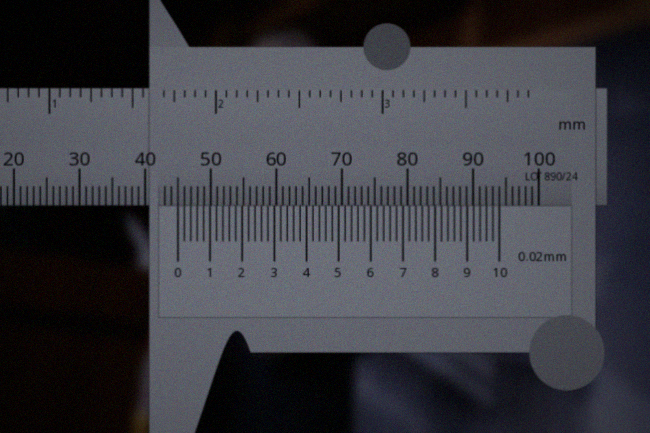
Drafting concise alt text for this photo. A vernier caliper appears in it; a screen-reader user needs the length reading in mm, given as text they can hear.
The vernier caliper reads 45.0 mm
